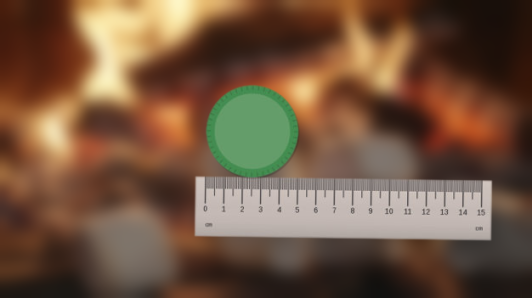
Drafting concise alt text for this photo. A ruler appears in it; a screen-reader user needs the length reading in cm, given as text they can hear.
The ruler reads 5 cm
